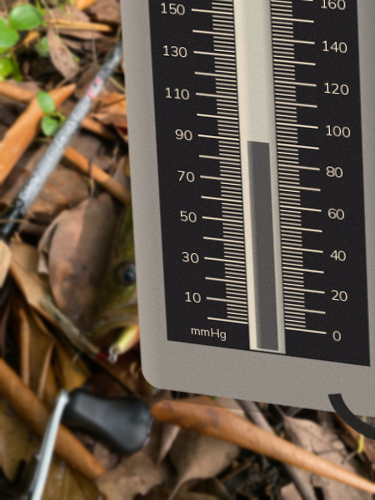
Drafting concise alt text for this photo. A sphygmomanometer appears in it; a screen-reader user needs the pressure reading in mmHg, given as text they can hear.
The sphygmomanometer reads 90 mmHg
